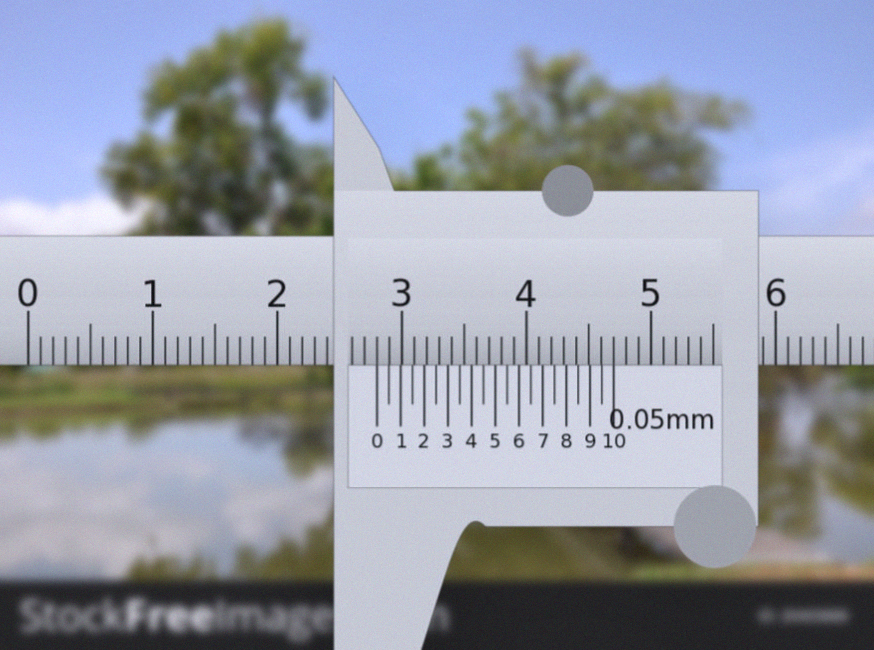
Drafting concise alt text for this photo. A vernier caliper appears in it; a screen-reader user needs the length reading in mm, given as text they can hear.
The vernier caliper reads 28.0 mm
